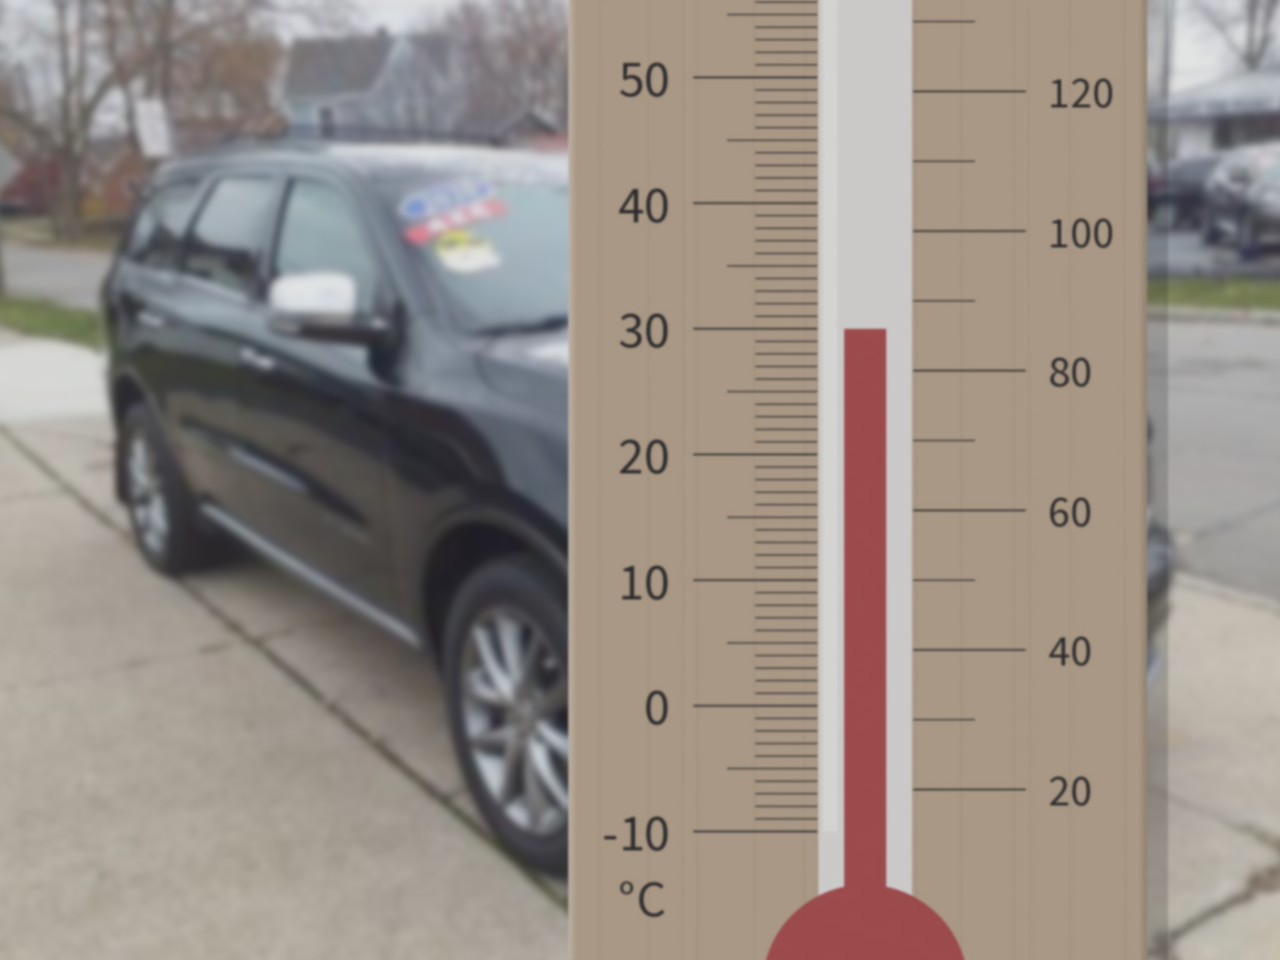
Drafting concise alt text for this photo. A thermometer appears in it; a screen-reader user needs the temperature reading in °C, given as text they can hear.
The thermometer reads 30 °C
